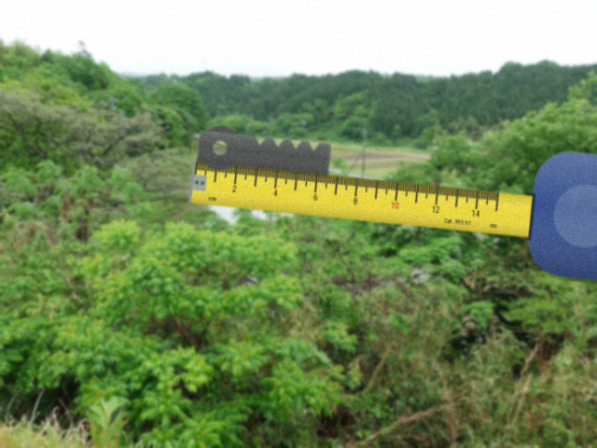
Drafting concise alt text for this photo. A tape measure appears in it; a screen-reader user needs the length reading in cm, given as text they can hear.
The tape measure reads 6.5 cm
